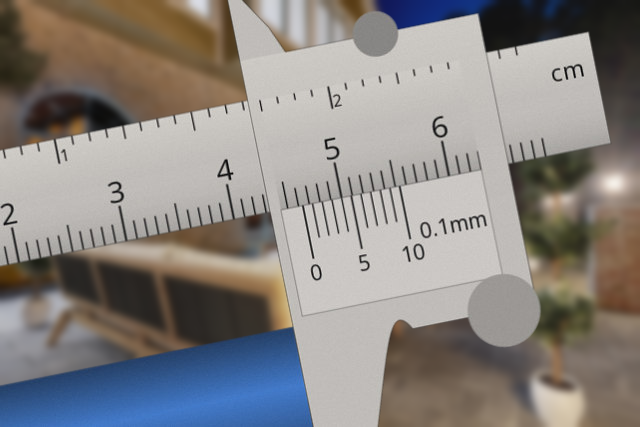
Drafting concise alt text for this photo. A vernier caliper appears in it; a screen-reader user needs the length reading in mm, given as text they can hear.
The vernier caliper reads 46.4 mm
